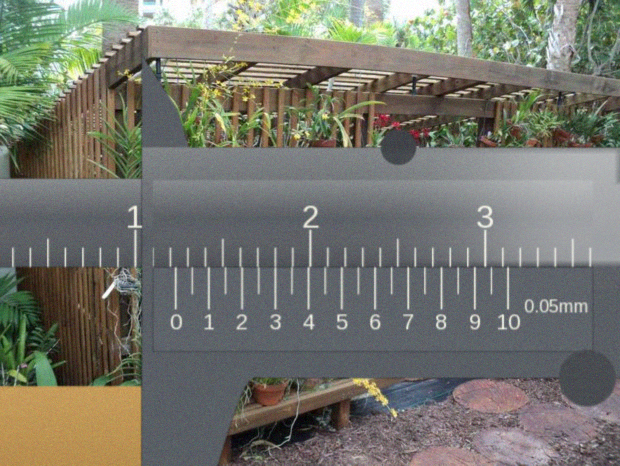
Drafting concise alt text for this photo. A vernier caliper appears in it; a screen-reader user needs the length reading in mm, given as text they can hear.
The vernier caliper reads 12.3 mm
